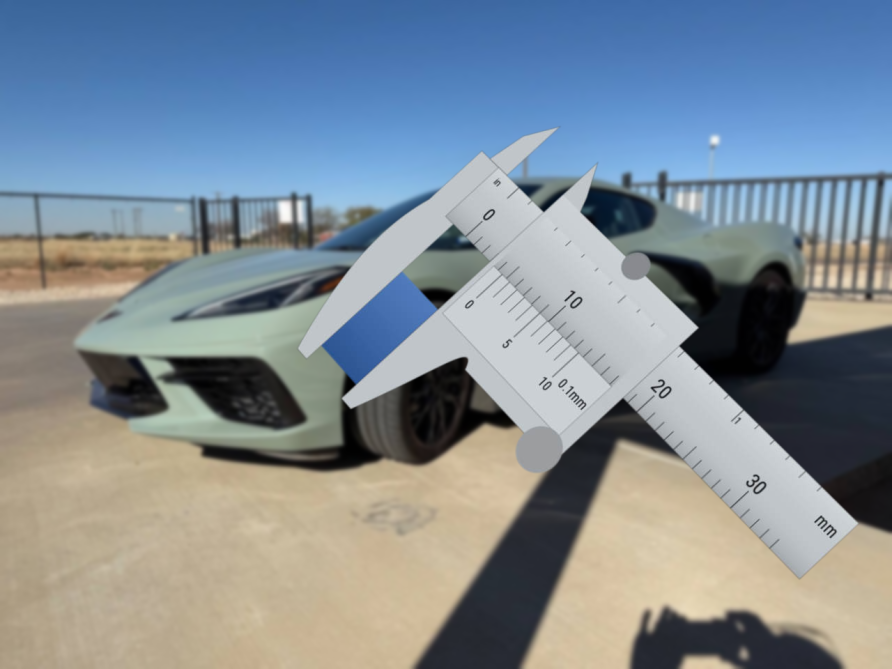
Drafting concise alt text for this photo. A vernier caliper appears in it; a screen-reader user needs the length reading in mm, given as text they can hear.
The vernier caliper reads 4.5 mm
